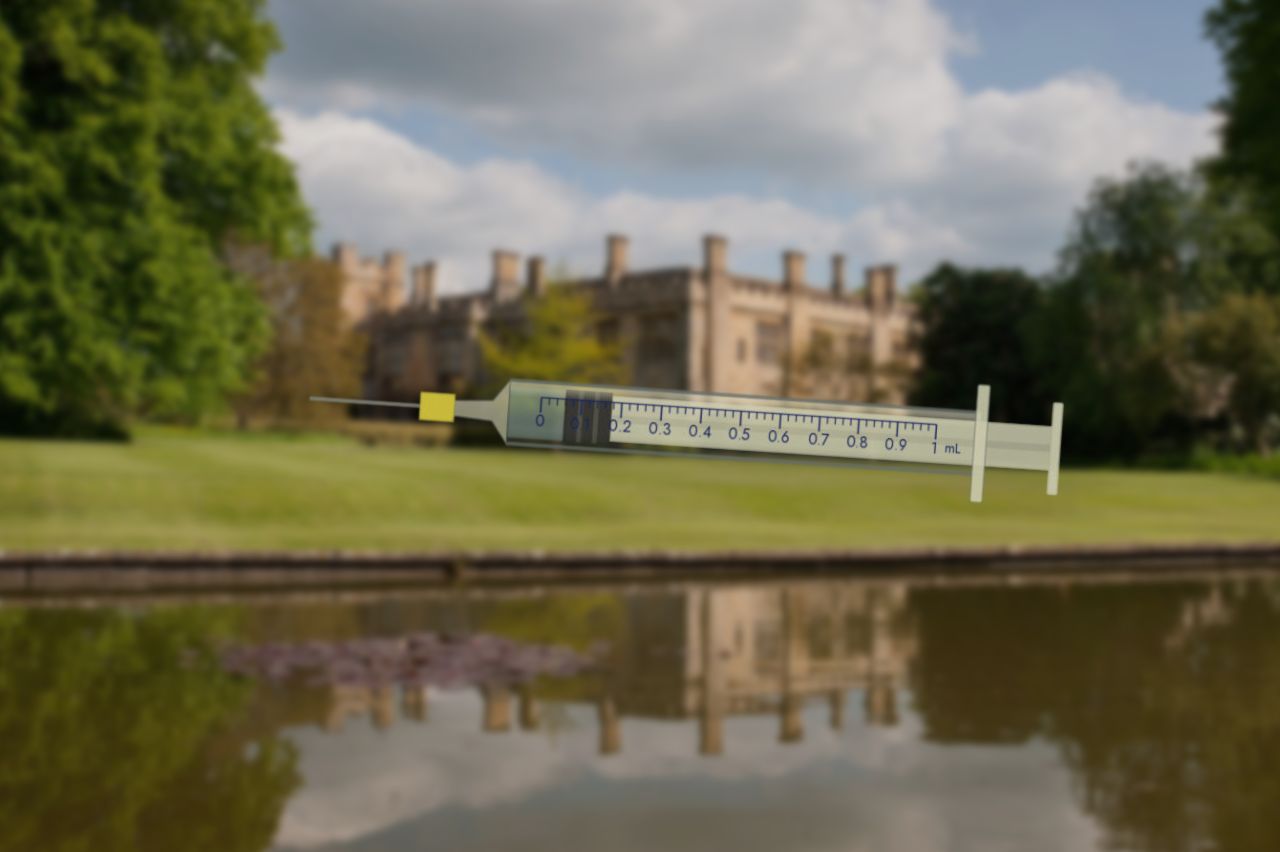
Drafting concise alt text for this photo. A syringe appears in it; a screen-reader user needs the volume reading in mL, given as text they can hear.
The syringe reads 0.06 mL
